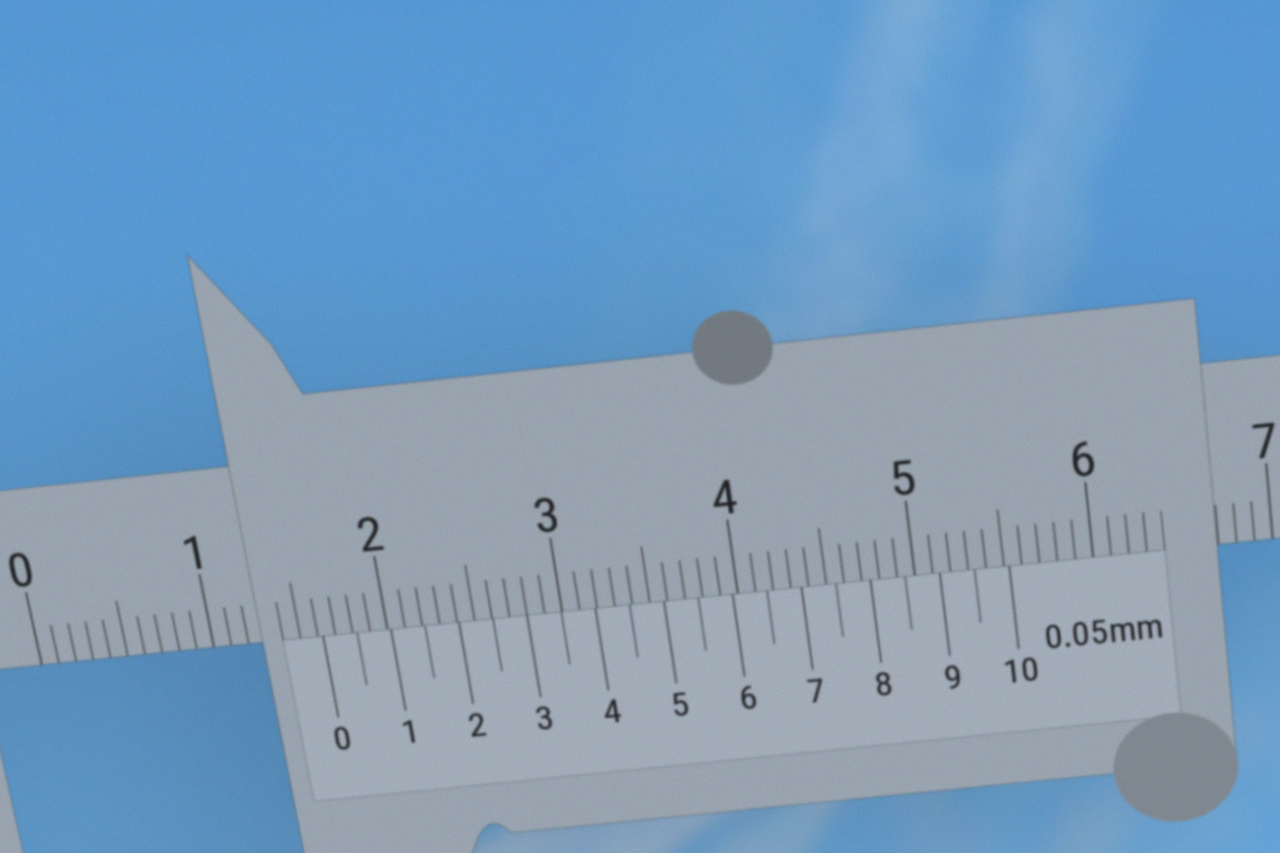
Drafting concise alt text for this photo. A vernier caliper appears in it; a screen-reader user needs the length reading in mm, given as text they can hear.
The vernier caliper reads 16.3 mm
